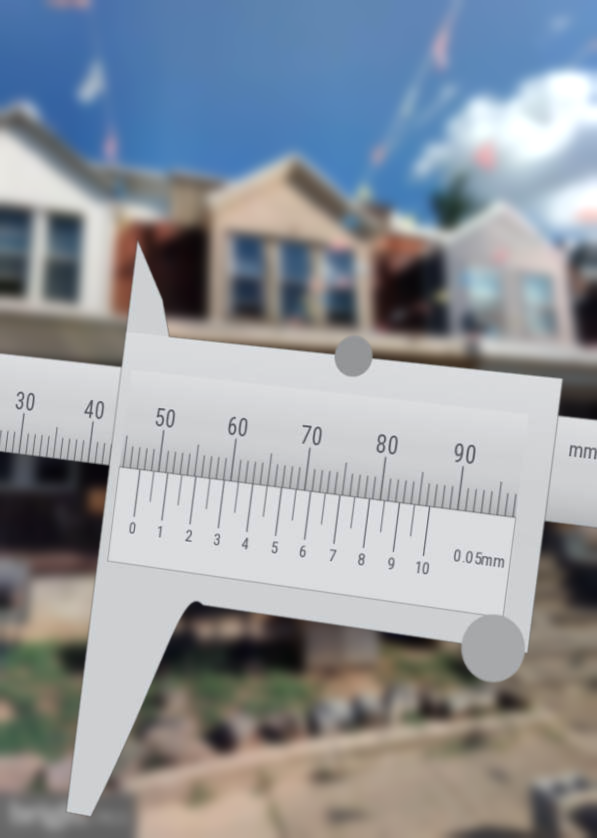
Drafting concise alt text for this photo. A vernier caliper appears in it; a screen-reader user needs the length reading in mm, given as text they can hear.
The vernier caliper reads 47.4 mm
